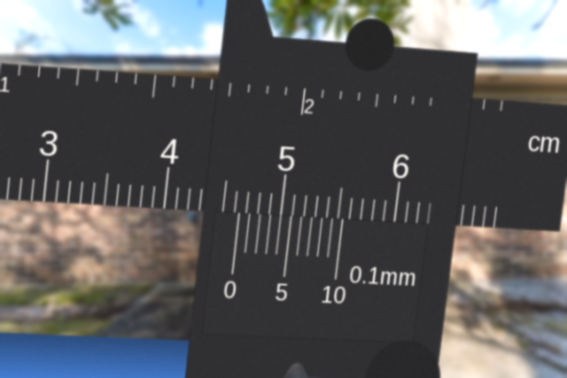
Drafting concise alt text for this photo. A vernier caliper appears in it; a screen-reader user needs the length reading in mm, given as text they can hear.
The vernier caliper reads 46.4 mm
